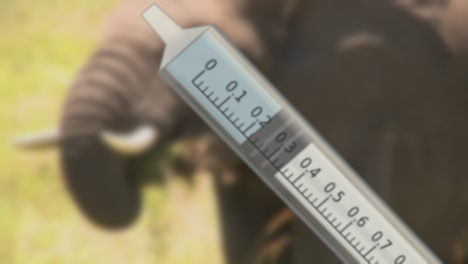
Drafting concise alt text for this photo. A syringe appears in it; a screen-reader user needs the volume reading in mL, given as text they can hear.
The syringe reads 0.22 mL
